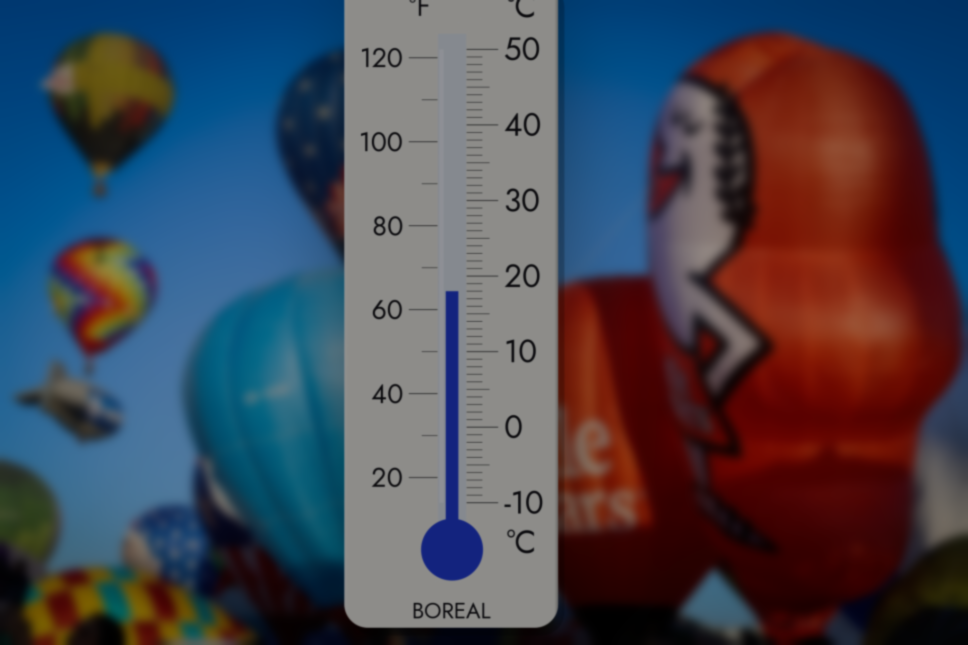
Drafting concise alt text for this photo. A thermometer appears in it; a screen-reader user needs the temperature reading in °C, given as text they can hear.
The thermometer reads 18 °C
